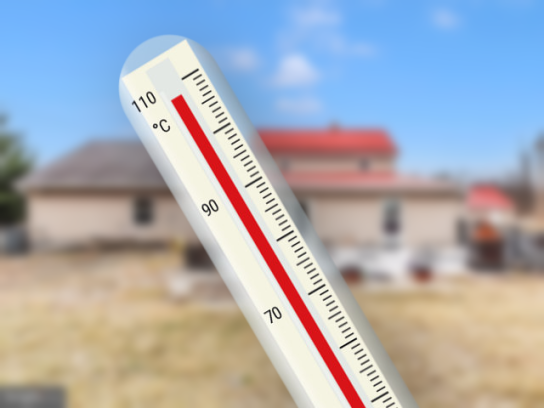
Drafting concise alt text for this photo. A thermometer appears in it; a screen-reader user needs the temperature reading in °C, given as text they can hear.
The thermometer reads 108 °C
